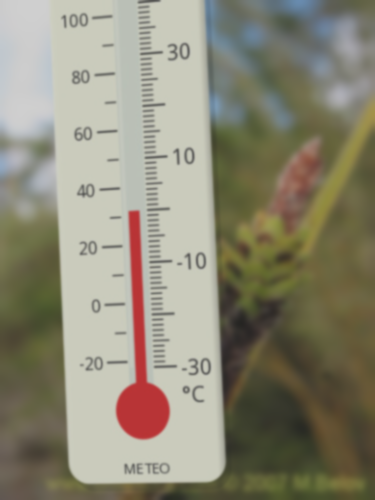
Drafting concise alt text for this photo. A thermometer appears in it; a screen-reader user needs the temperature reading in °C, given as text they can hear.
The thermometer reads 0 °C
